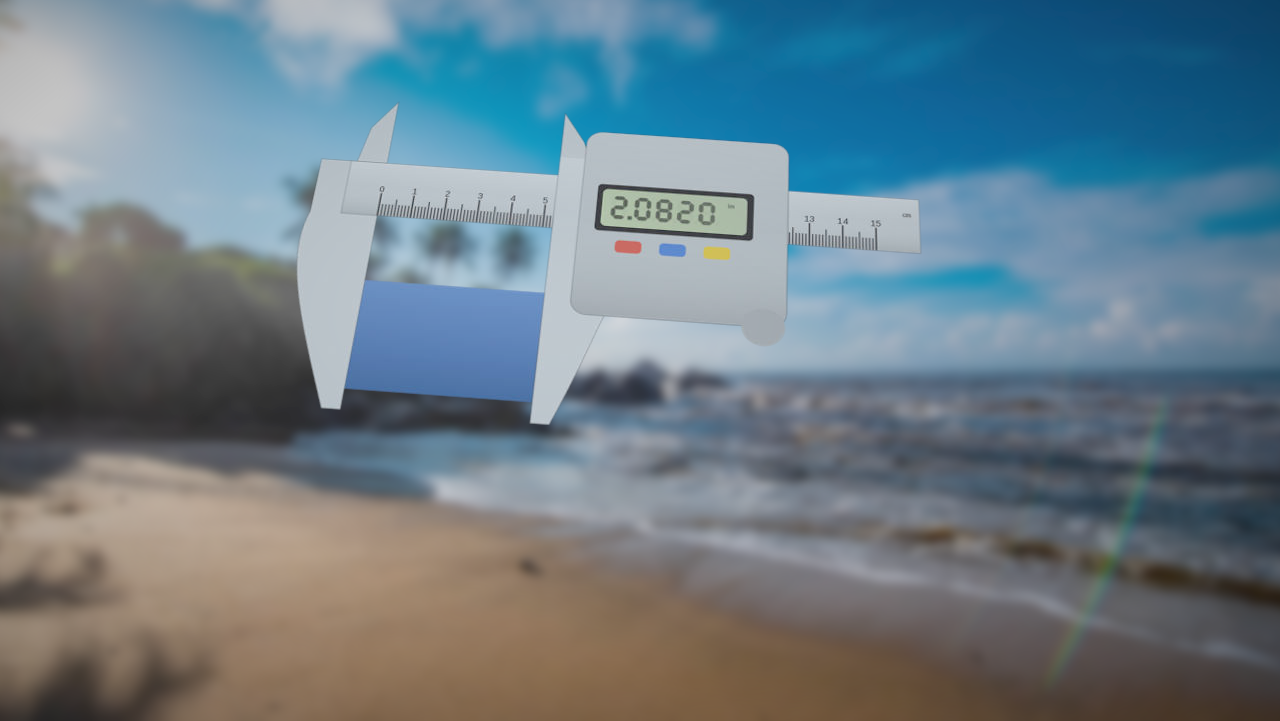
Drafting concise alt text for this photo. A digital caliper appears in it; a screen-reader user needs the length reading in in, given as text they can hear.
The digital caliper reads 2.0820 in
